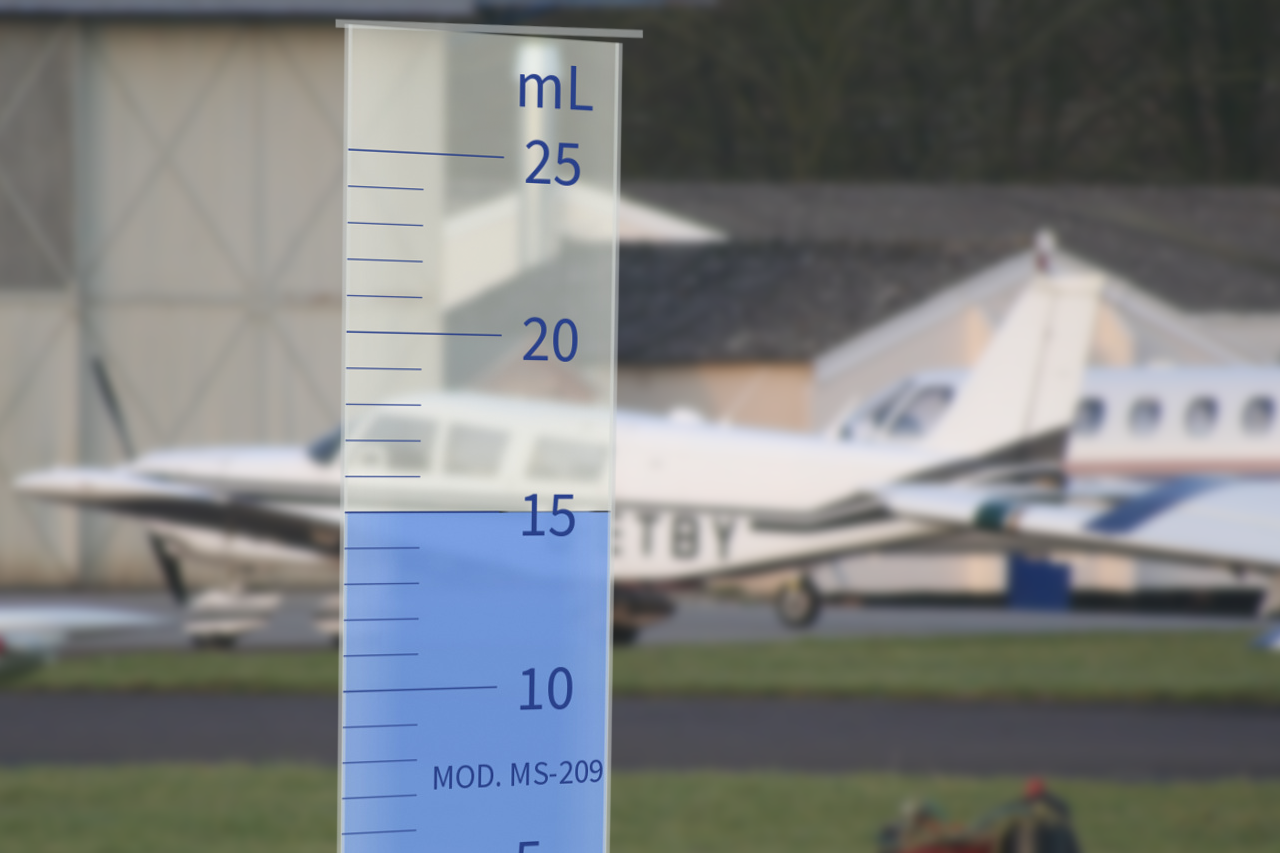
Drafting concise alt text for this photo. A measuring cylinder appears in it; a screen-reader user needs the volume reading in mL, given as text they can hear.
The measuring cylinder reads 15 mL
